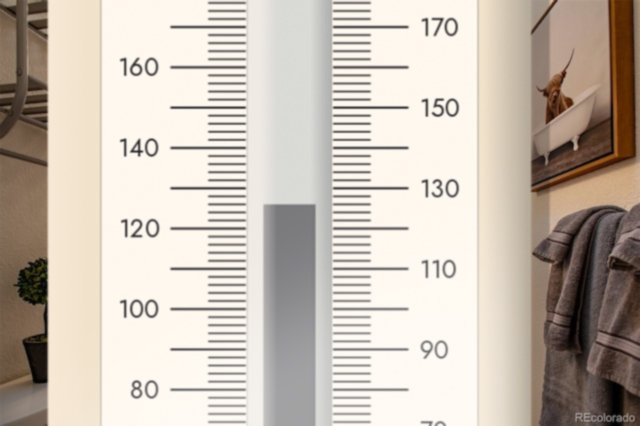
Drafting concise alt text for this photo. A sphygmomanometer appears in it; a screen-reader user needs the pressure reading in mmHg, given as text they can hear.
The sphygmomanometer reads 126 mmHg
